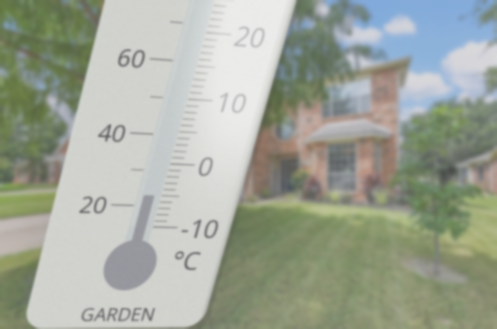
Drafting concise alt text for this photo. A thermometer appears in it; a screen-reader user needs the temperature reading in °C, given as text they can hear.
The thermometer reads -5 °C
